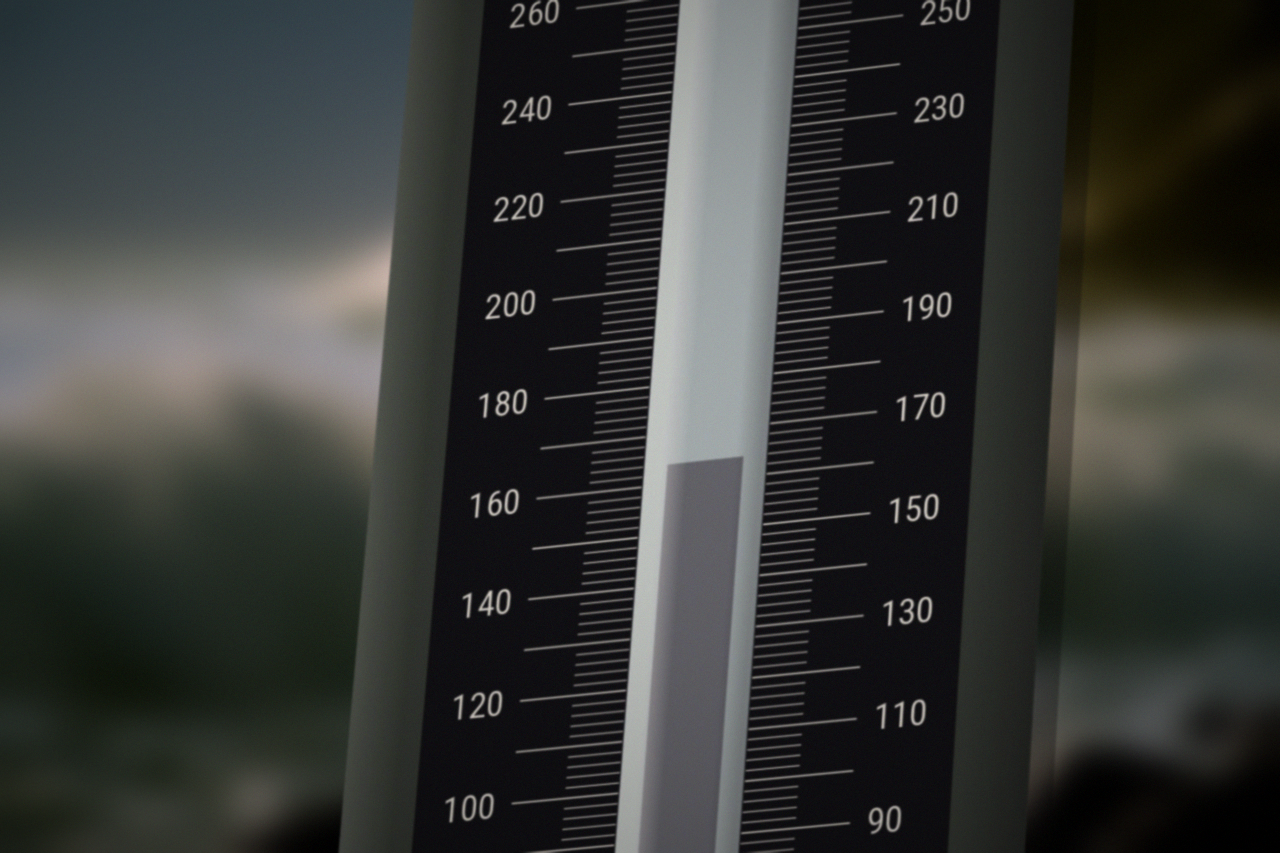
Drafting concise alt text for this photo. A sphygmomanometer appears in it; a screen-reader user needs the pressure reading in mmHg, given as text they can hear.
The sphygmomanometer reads 164 mmHg
